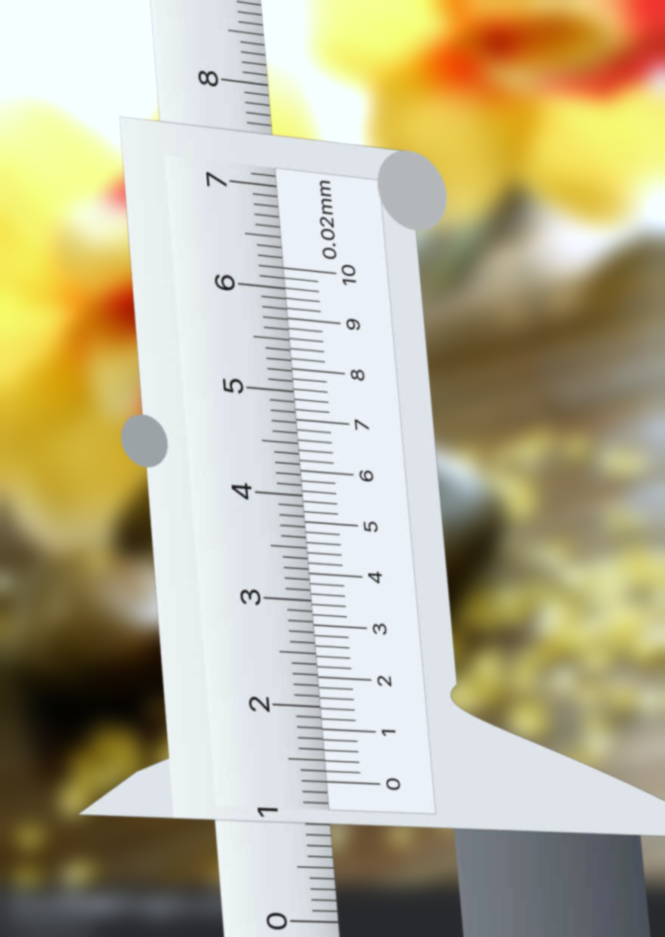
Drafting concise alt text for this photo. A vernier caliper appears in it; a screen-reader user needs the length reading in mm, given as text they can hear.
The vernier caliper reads 13.0 mm
